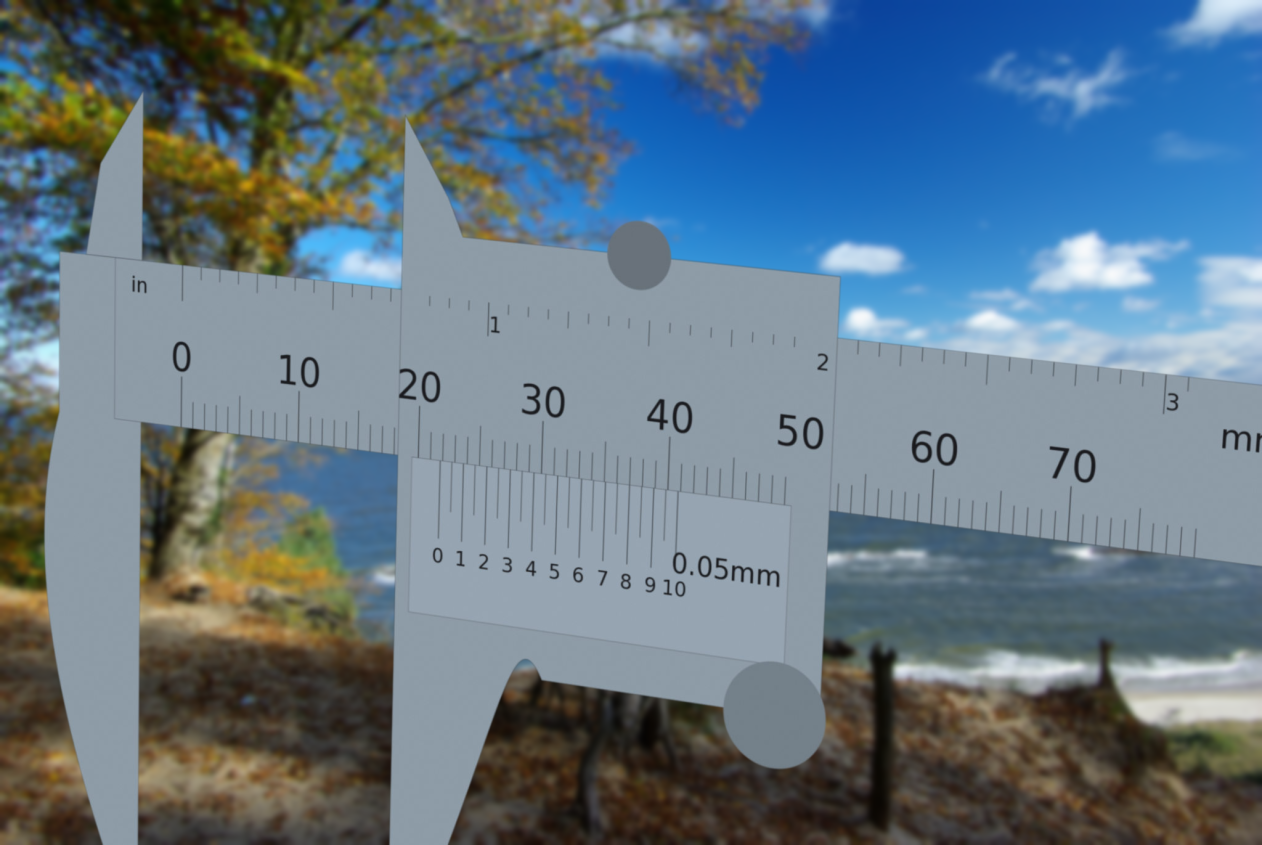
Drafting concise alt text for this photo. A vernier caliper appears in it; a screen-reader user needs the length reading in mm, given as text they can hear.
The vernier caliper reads 21.8 mm
